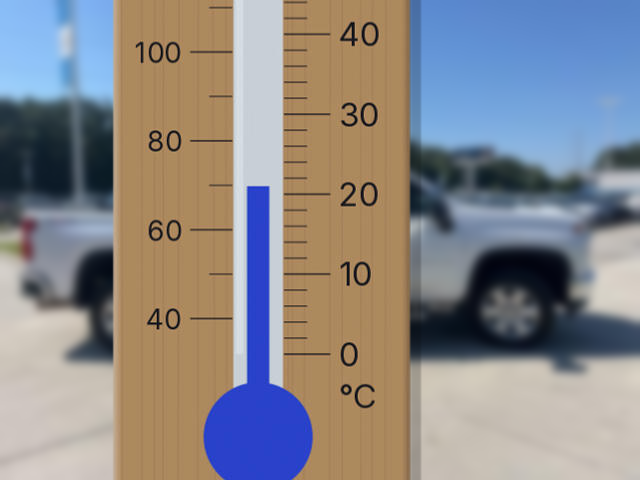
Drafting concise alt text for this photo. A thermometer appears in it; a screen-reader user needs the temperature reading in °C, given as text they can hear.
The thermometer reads 21 °C
